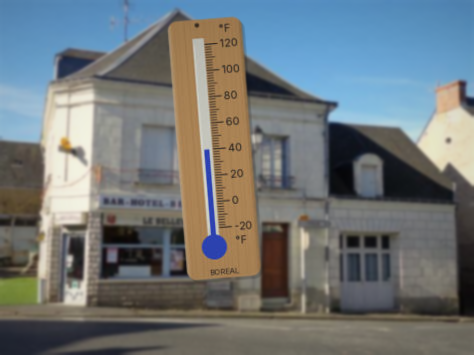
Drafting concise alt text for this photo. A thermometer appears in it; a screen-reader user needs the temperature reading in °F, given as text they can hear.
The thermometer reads 40 °F
